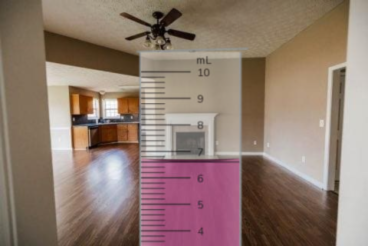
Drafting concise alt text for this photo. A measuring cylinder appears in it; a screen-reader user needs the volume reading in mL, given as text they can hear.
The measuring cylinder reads 6.6 mL
